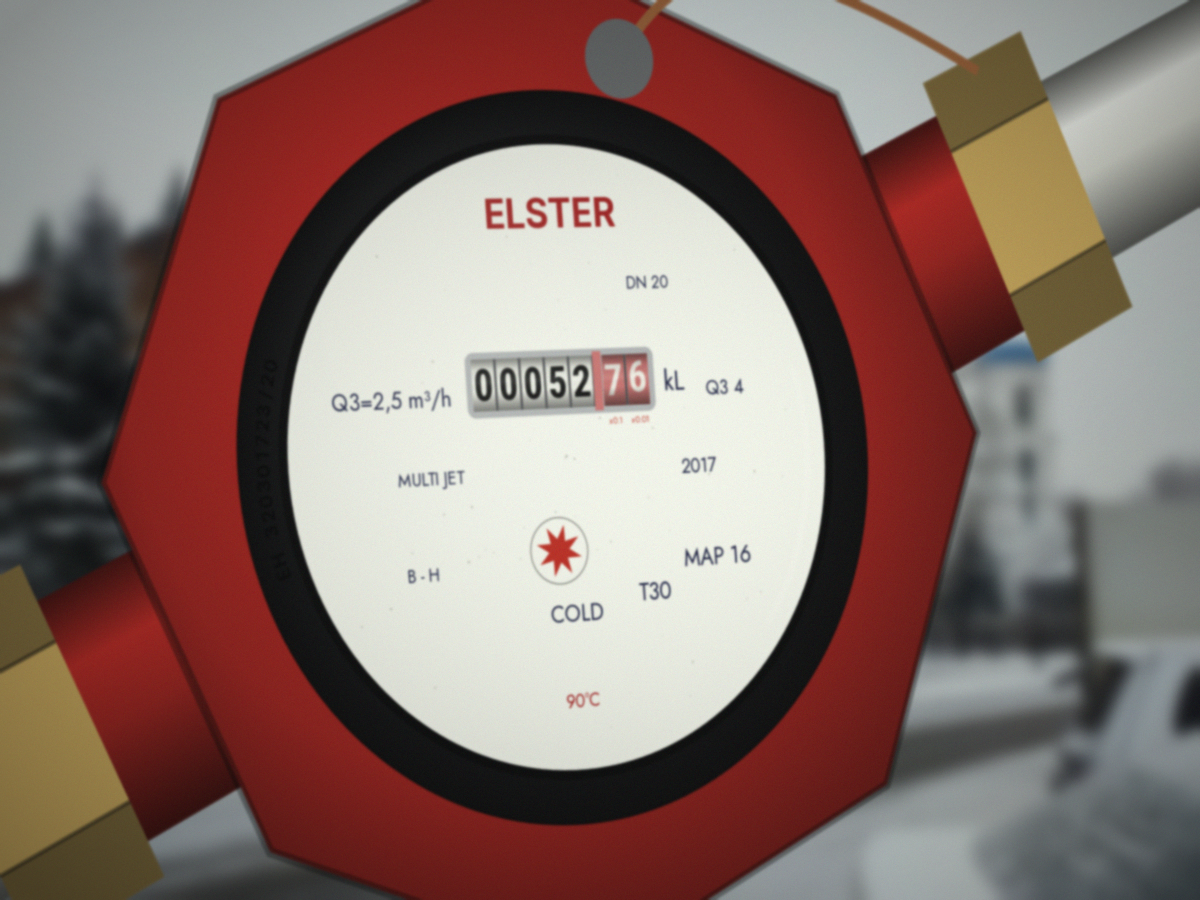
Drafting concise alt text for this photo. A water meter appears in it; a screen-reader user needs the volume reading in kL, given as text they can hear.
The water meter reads 52.76 kL
